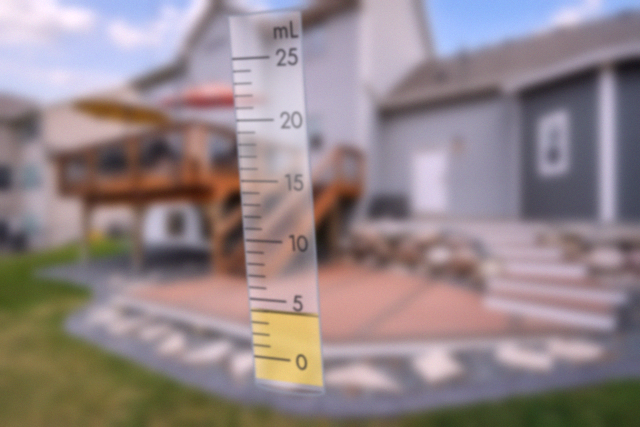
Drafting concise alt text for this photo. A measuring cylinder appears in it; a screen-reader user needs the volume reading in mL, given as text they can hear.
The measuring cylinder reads 4 mL
